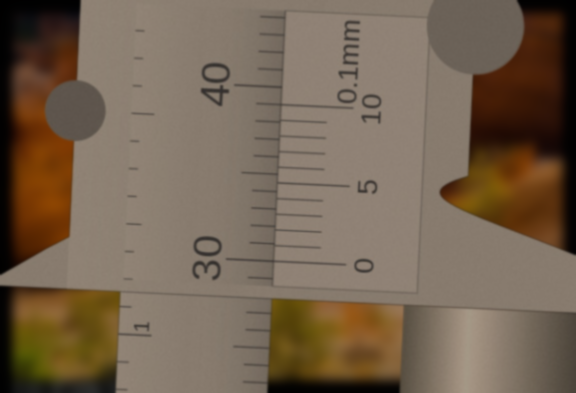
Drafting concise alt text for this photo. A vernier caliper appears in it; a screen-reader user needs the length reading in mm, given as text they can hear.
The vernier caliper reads 30.0 mm
